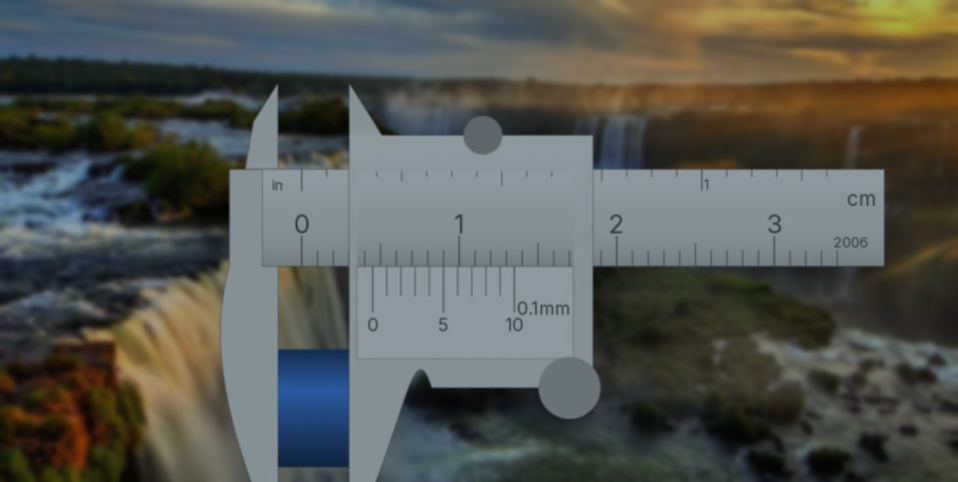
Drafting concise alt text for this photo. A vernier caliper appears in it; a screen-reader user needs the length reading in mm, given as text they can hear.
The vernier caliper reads 4.5 mm
